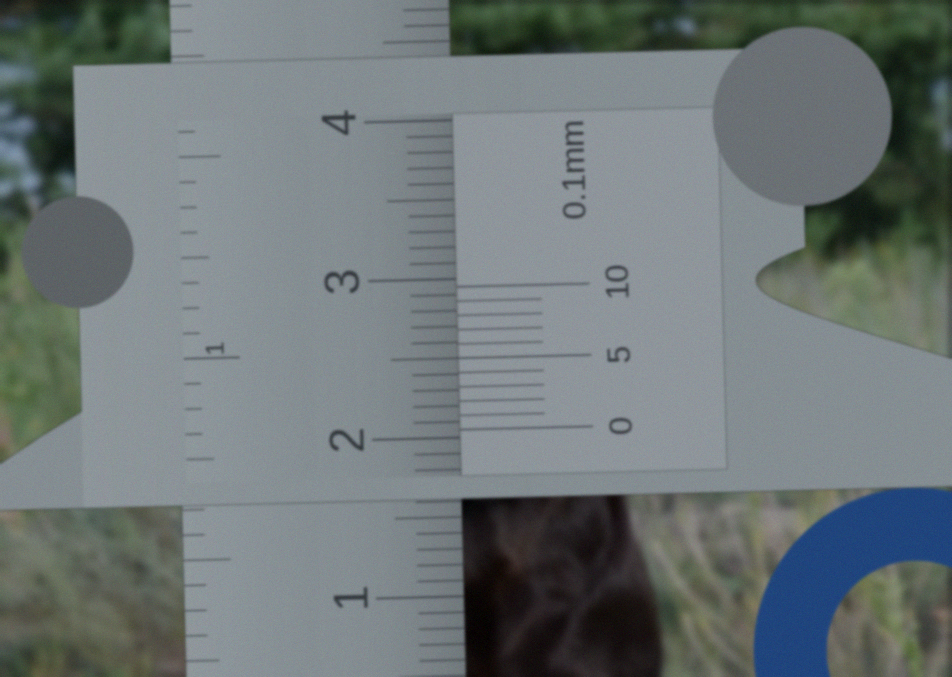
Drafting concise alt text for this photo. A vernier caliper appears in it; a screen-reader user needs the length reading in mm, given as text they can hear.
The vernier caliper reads 20.5 mm
